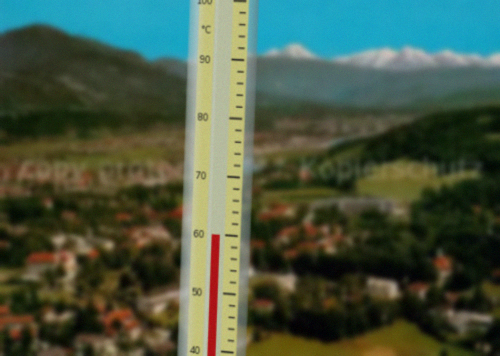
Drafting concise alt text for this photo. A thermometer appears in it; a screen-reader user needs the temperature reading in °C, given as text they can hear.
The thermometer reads 60 °C
